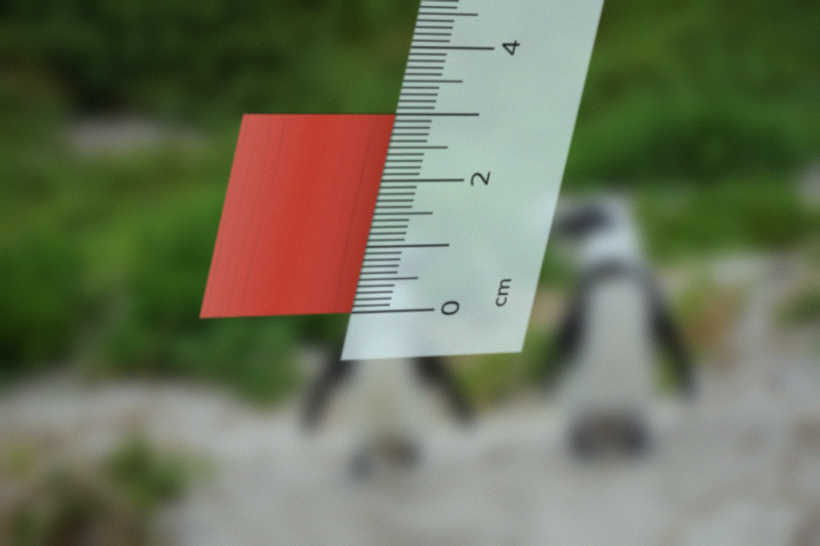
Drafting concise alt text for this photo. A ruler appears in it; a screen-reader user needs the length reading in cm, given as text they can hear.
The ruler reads 3 cm
